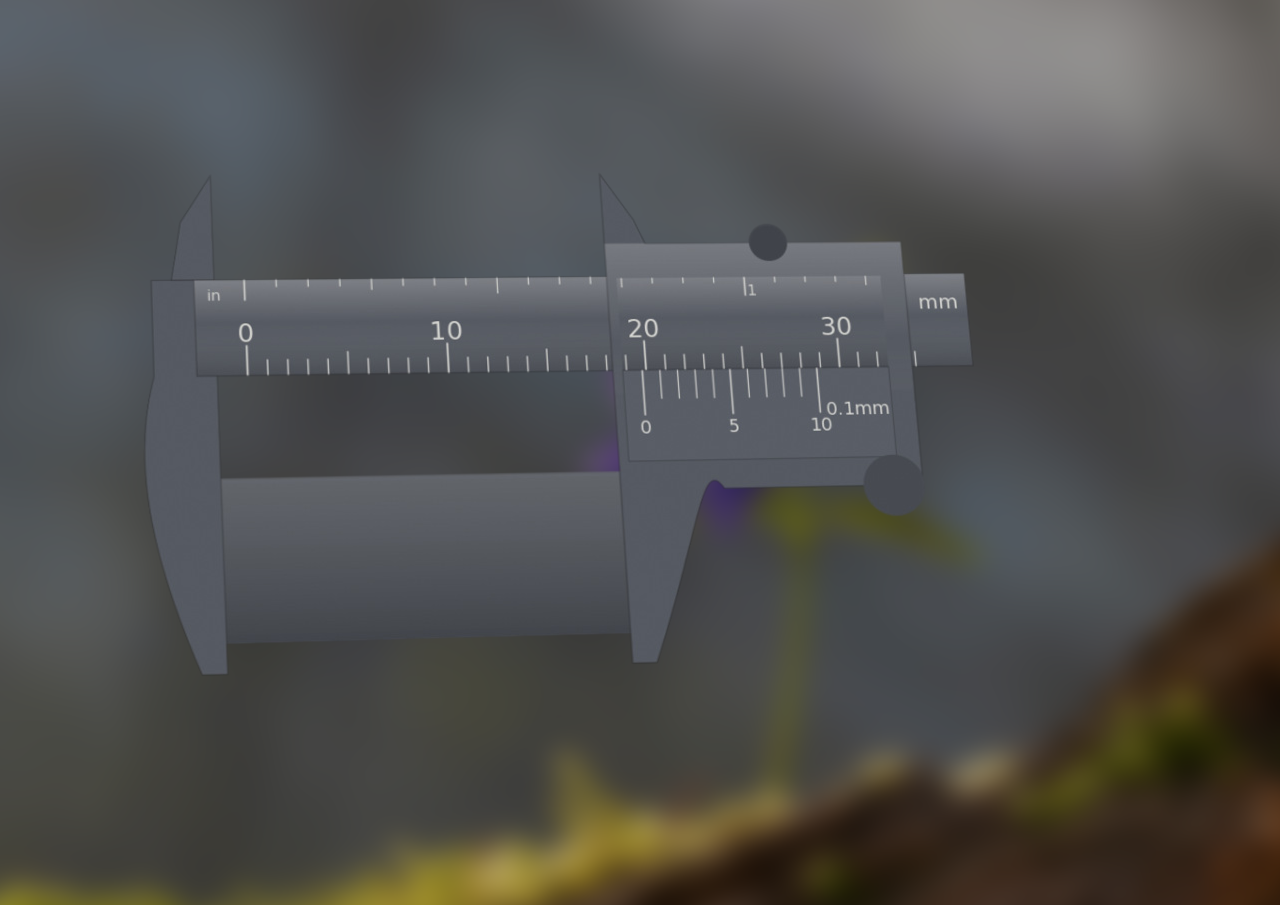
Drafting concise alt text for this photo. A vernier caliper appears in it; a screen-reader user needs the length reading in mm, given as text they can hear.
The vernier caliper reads 19.8 mm
